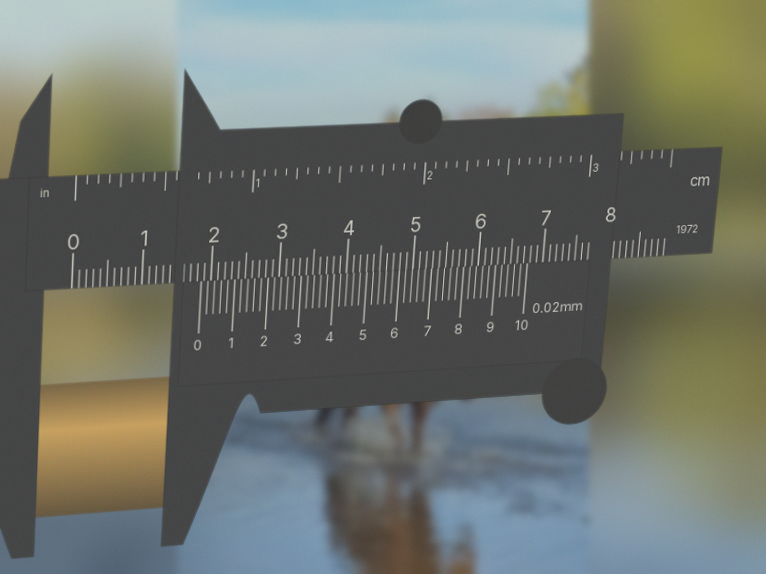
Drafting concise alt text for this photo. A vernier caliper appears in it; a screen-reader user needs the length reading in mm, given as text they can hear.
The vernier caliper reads 18.6 mm
